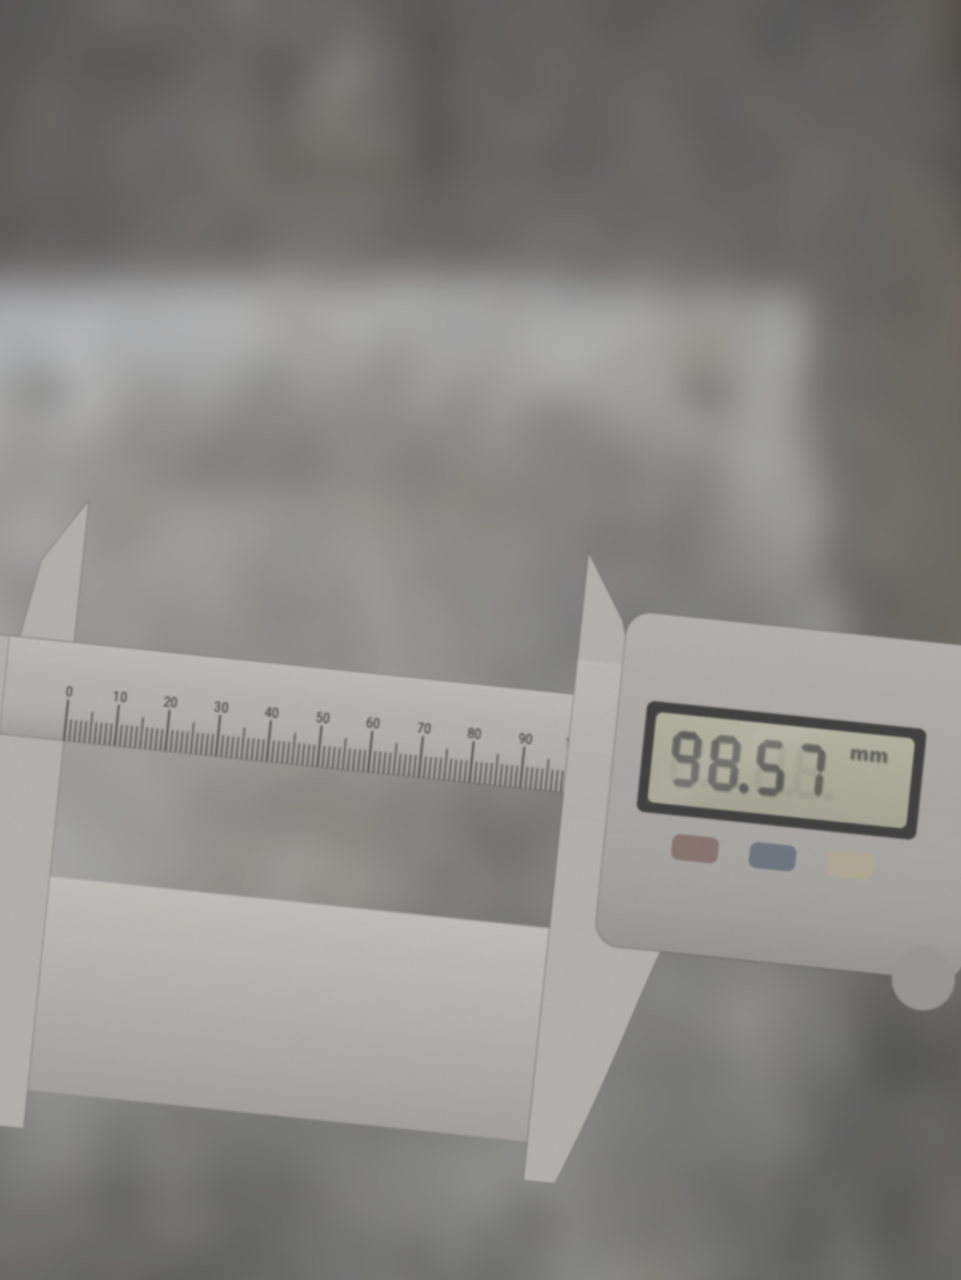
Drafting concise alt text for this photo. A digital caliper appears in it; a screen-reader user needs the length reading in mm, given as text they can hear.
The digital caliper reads 98.57 mm
